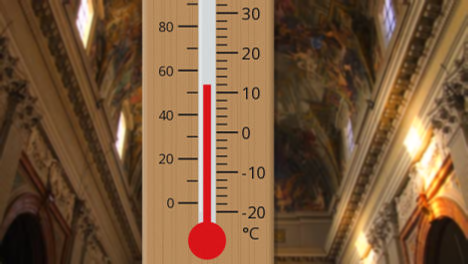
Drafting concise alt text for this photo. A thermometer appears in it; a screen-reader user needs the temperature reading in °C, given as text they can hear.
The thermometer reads 12 °C
